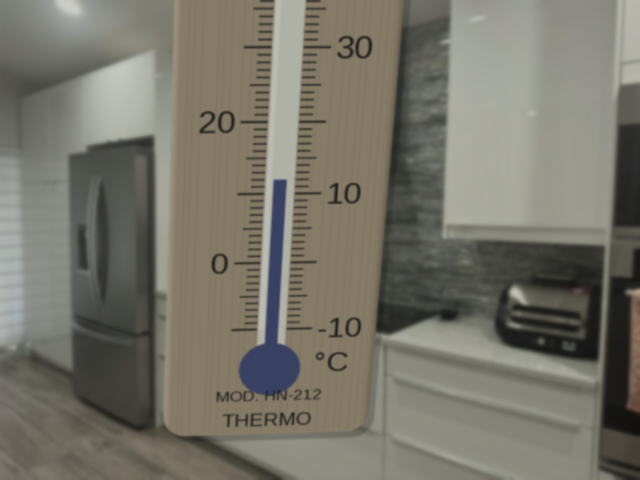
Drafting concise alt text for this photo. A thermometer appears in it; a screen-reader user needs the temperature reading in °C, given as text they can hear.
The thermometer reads 12 °C
